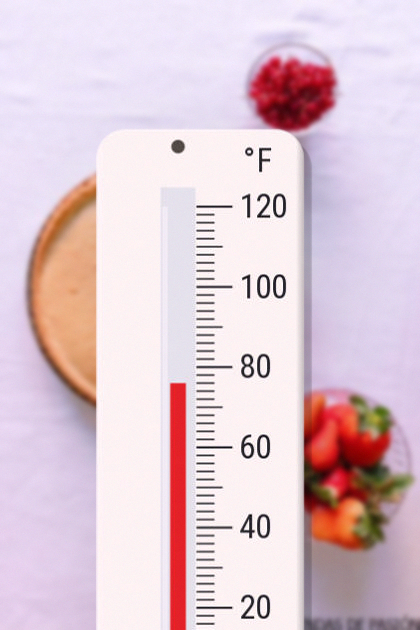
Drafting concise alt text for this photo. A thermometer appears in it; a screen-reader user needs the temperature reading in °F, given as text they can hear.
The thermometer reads 76 °F
